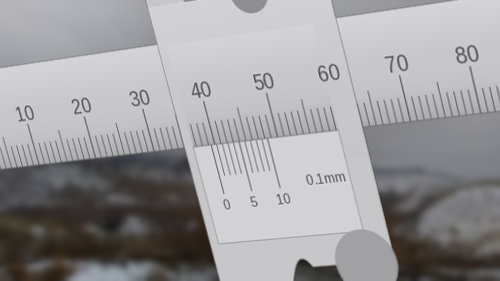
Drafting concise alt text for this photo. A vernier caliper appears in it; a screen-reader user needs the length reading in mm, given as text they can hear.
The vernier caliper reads 39.4 mm
